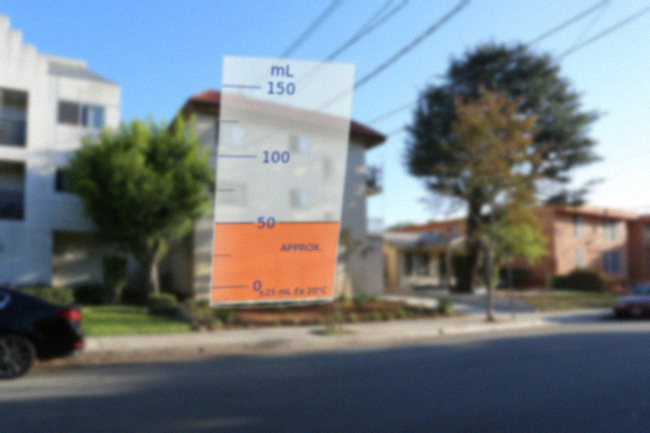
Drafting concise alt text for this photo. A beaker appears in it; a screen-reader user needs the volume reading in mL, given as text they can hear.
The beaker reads 50 mL
